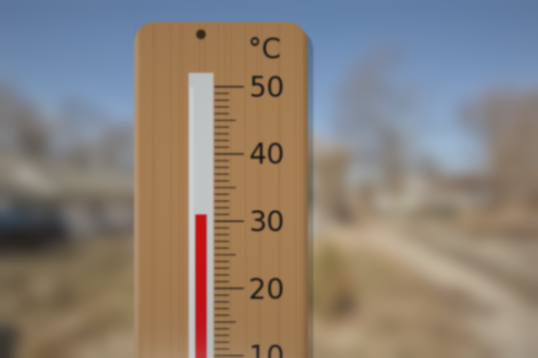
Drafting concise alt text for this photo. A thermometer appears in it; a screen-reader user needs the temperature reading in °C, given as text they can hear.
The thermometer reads 31 °C
